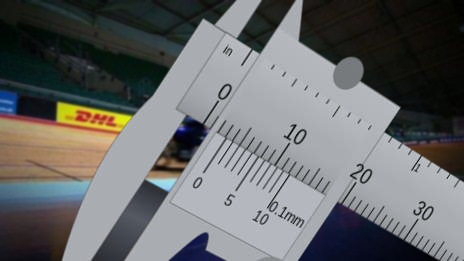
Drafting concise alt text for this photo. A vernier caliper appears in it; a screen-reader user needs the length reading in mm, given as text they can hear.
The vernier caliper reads 3.2 mm
